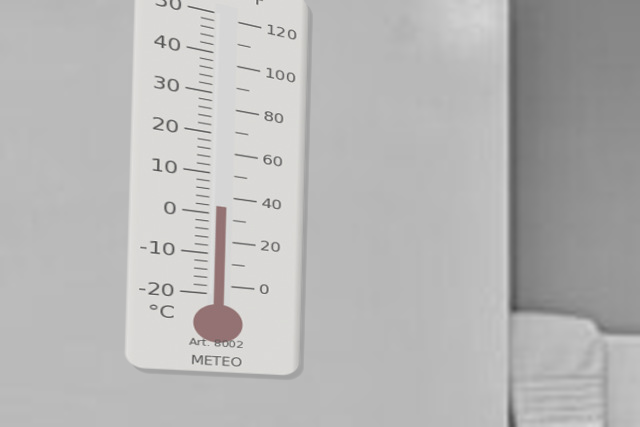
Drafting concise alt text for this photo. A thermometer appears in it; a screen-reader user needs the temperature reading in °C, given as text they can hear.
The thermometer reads 2 °C
